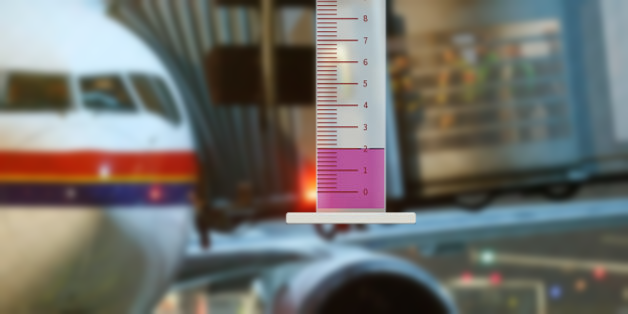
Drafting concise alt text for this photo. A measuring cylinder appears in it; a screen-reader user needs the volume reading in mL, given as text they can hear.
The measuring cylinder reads 2 mL
